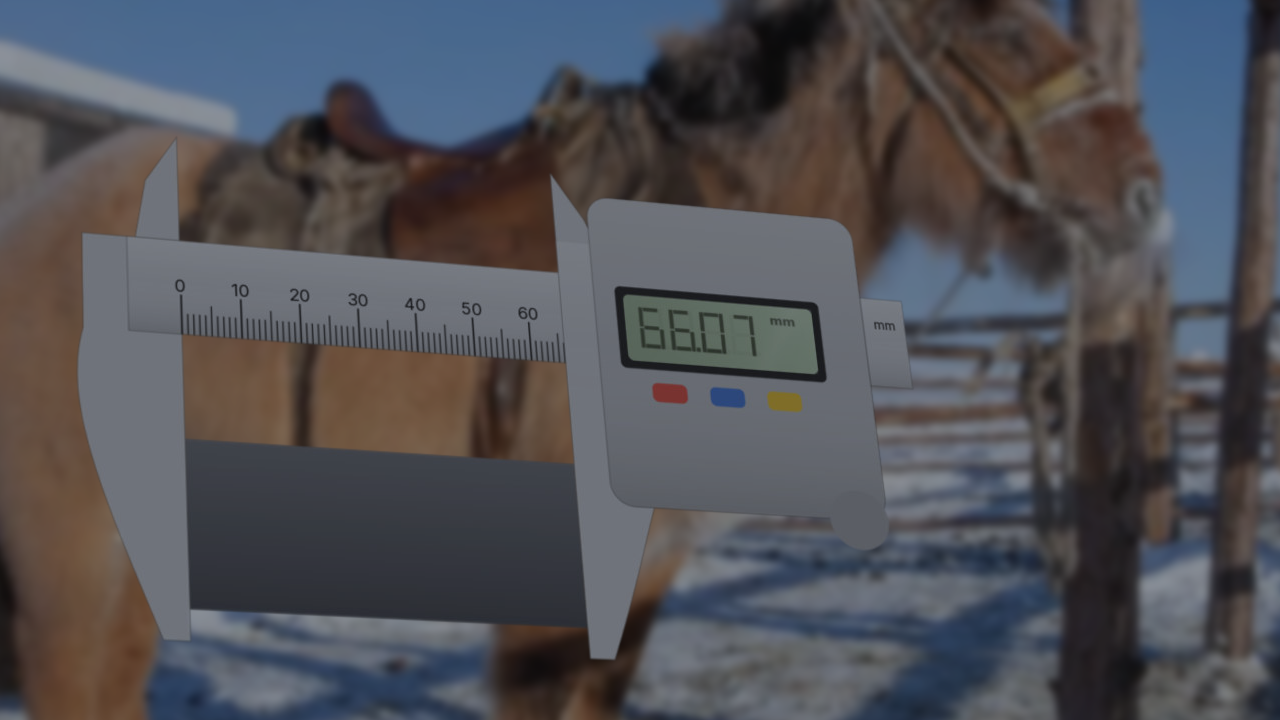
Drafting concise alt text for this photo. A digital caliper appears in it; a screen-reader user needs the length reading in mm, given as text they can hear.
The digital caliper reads 66.07 mm
